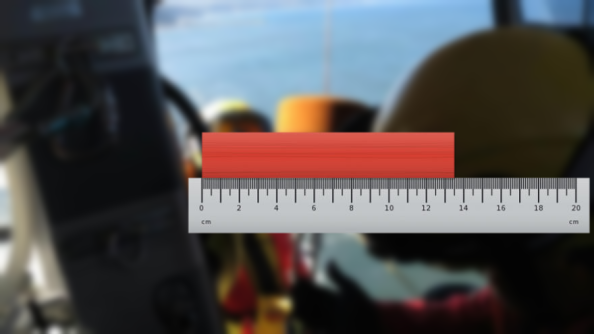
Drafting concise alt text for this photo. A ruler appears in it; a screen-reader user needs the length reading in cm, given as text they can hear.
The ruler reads 13.5 cm
